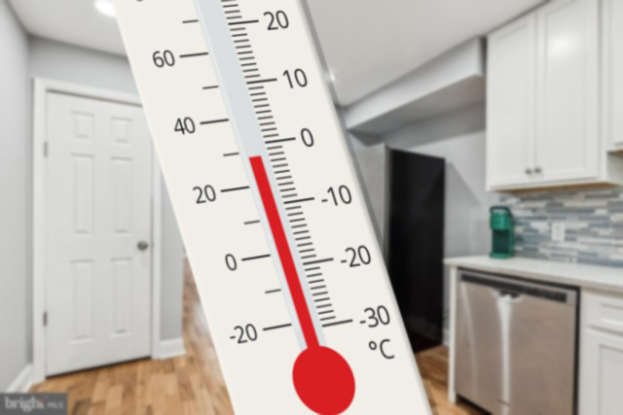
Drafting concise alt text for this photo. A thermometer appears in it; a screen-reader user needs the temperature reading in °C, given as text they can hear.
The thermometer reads -2 °C
